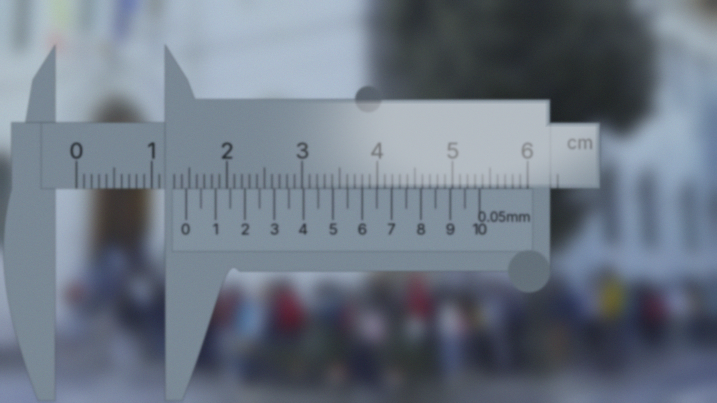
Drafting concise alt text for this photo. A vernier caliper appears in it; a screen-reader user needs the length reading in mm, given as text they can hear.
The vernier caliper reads 14.6 mm
